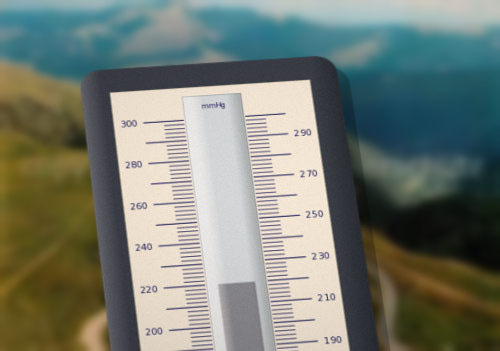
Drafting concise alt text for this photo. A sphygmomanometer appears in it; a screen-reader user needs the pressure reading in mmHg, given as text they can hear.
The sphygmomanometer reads 220 mmHg
